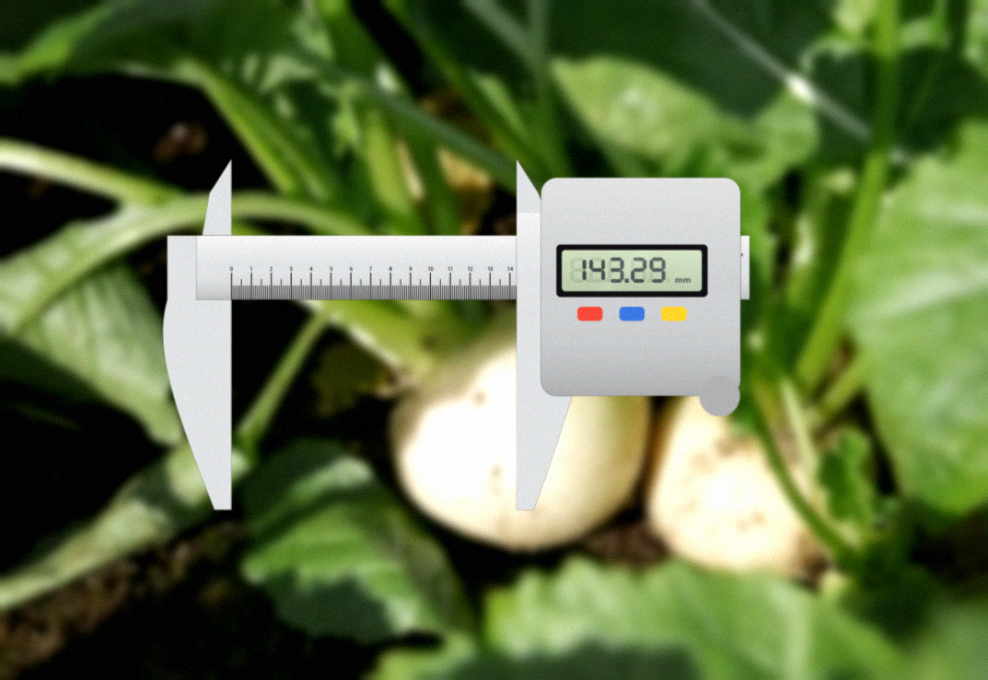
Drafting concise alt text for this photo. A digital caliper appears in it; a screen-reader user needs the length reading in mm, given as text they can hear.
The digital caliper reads 143.29 mm
